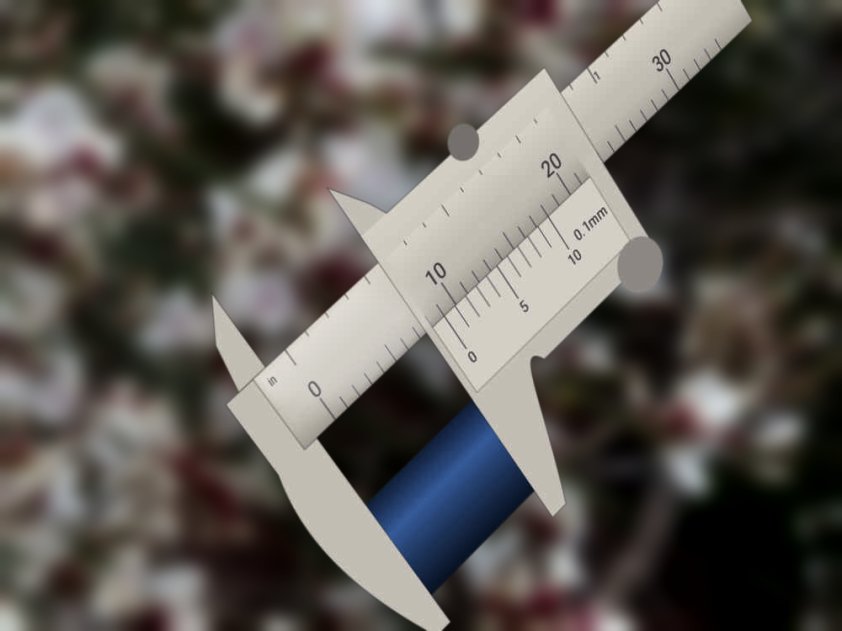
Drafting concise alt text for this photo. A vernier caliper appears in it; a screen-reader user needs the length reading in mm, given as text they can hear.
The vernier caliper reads 9.0 mm
